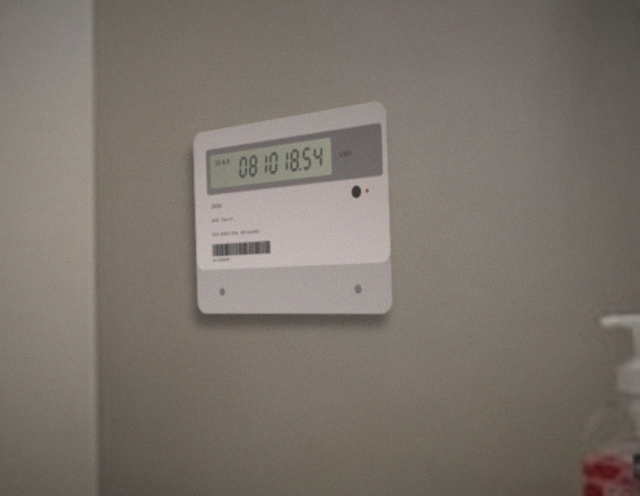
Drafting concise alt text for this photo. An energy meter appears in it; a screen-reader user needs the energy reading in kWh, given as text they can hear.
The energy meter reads 81018.54 kWh
